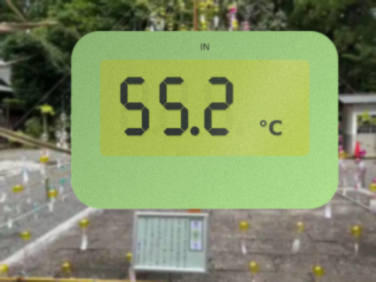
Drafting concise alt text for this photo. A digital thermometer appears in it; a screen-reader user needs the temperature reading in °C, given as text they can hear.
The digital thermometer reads 55.2 °C
